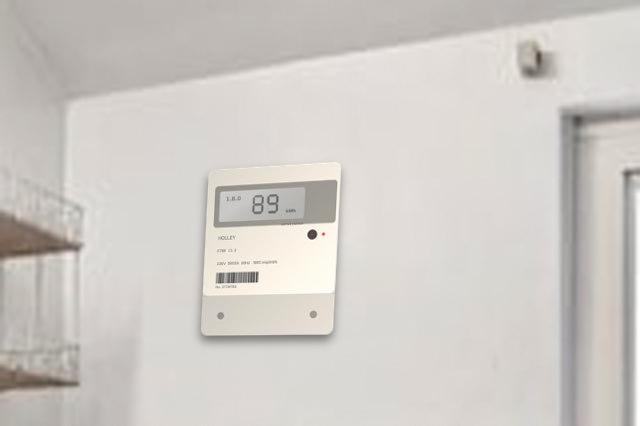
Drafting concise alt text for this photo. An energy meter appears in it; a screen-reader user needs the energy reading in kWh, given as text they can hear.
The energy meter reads 89 kWh
